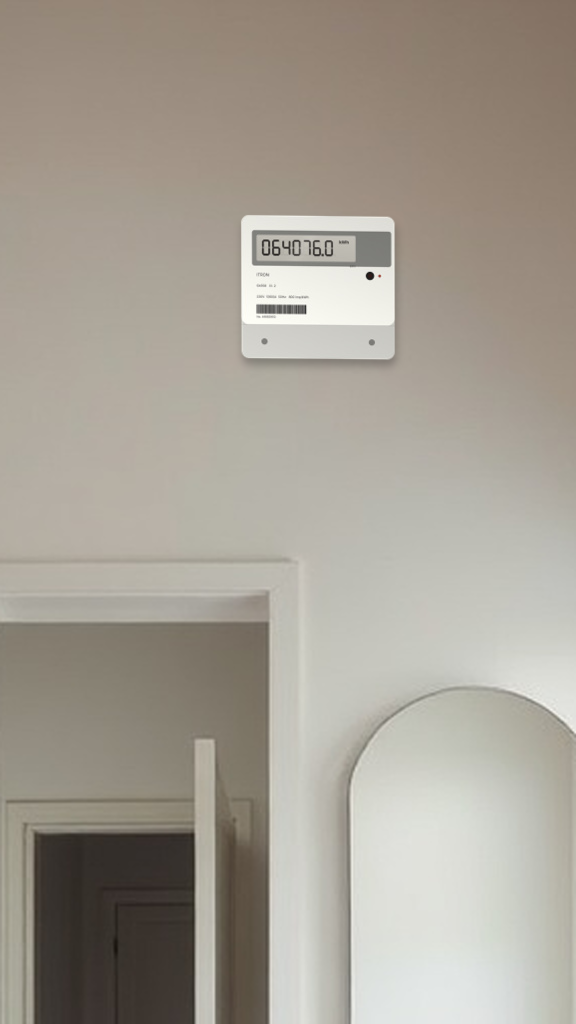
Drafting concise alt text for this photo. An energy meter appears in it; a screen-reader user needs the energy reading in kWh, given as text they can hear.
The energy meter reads 64076.0 kWh
